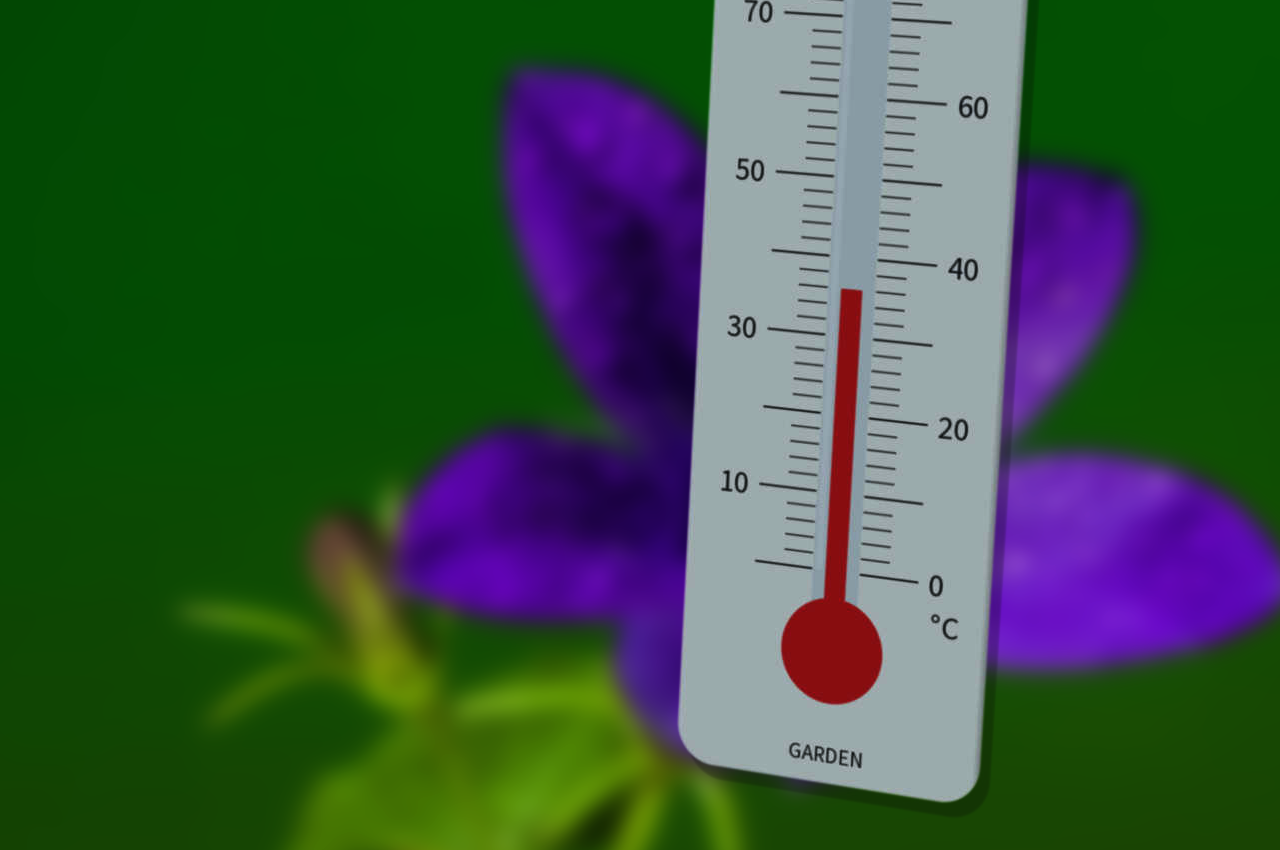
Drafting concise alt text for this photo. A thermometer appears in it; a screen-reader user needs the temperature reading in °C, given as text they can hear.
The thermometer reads 36 °C
